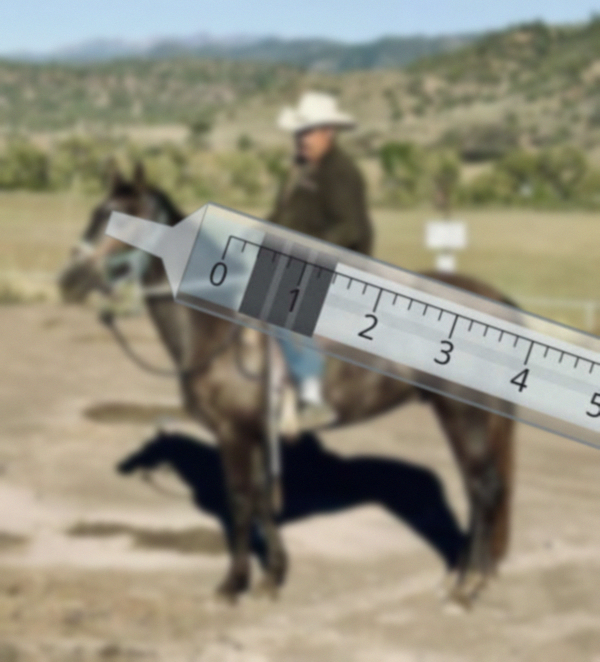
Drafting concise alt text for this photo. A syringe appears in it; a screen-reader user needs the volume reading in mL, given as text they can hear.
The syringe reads 0.4 mL
